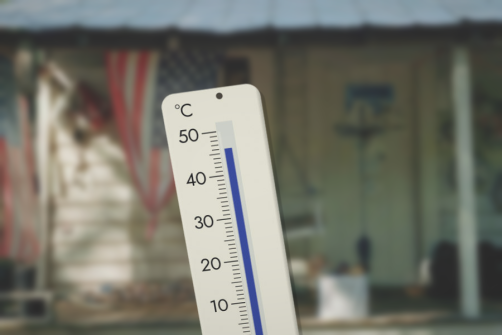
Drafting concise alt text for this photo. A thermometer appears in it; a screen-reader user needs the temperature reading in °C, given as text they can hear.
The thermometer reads 46 °C
